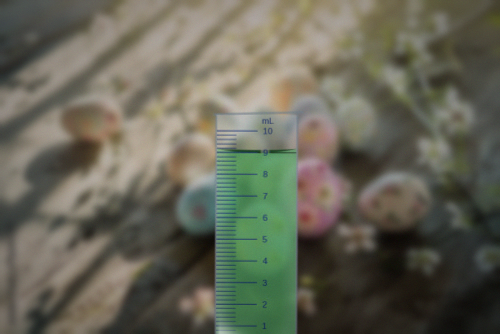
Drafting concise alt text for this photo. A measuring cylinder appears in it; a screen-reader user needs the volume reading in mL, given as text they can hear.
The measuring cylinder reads 9 mL
